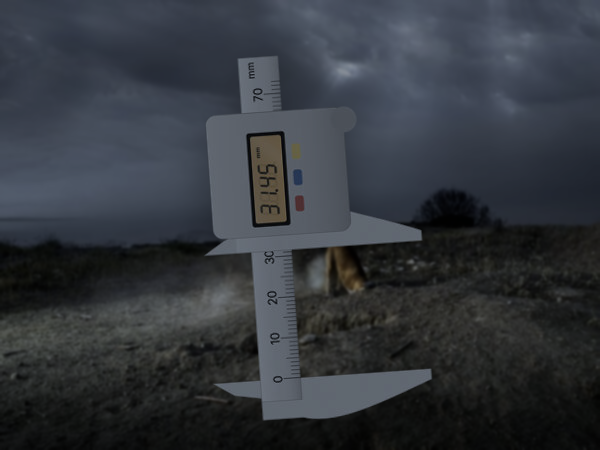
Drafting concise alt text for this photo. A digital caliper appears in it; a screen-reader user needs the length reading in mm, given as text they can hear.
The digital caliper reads 31.45 mm
